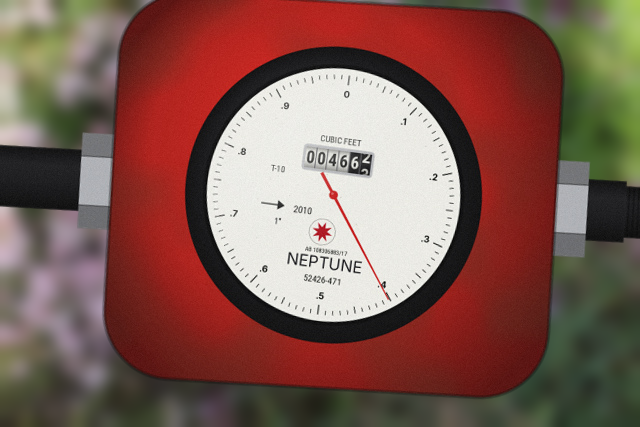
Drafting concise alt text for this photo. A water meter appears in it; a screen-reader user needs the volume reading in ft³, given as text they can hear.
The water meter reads 4662.40 ft³
